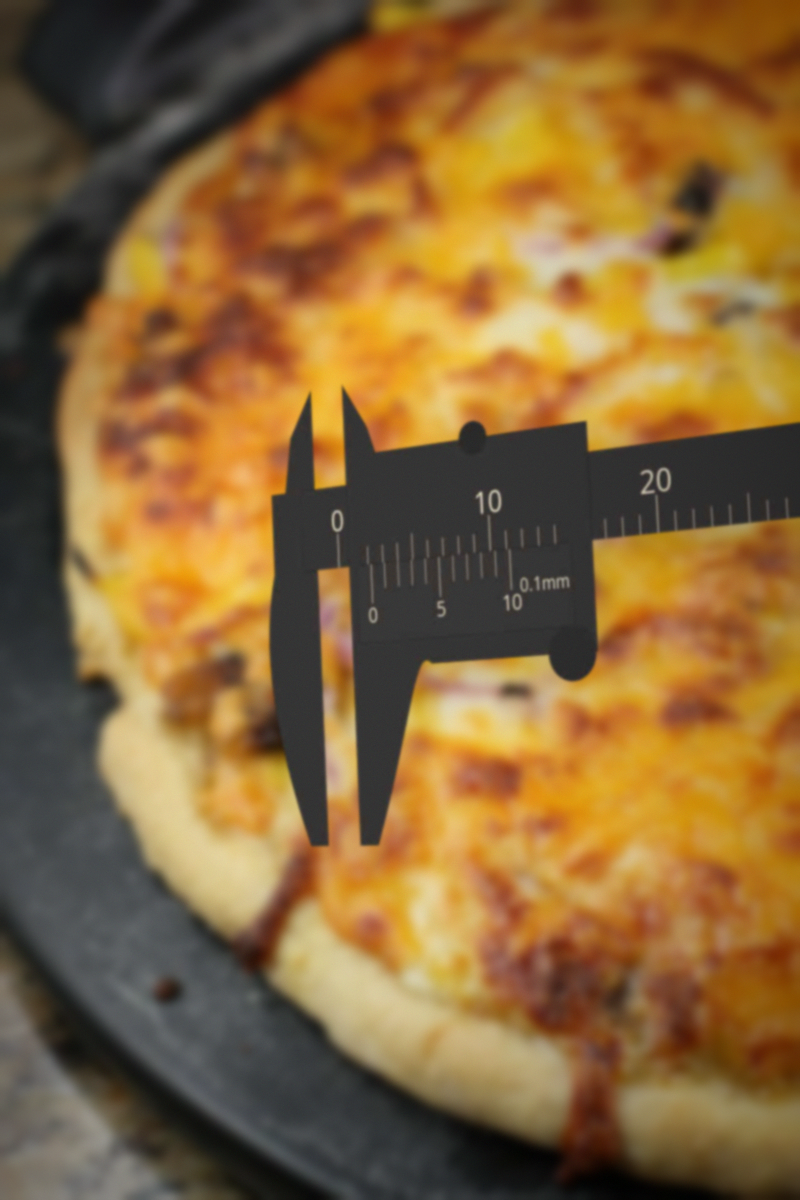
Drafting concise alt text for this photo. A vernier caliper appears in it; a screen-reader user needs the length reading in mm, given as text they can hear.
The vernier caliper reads 2.2 mm
